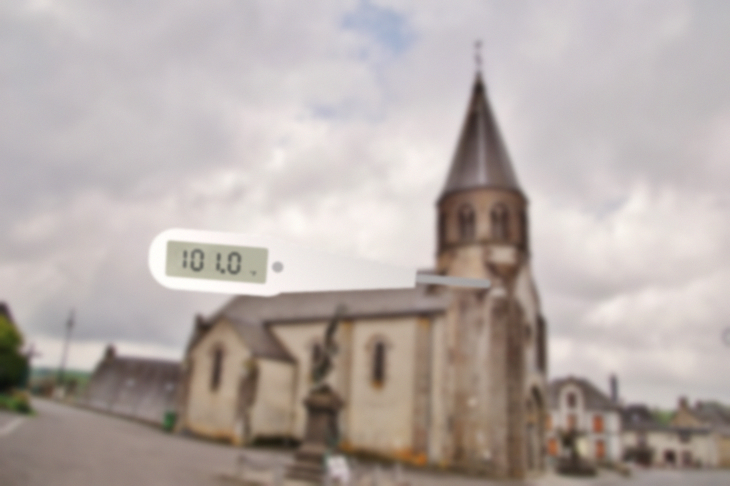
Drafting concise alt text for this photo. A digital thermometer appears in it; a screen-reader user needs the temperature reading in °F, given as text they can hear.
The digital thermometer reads 101.0 °F
